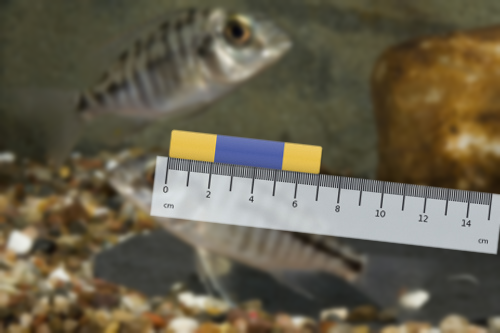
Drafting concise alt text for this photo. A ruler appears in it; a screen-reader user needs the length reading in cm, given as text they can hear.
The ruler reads 7 cm
